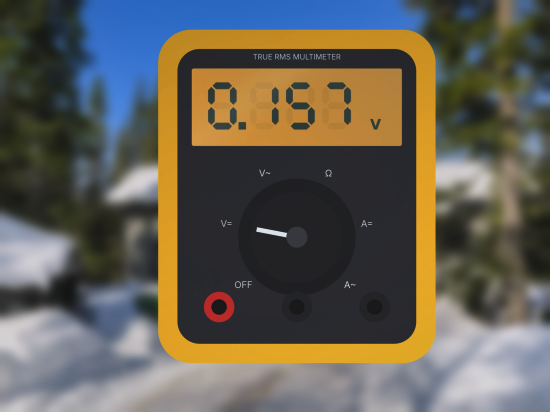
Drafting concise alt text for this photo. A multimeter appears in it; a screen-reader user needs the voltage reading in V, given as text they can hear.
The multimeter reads 0.157 V
